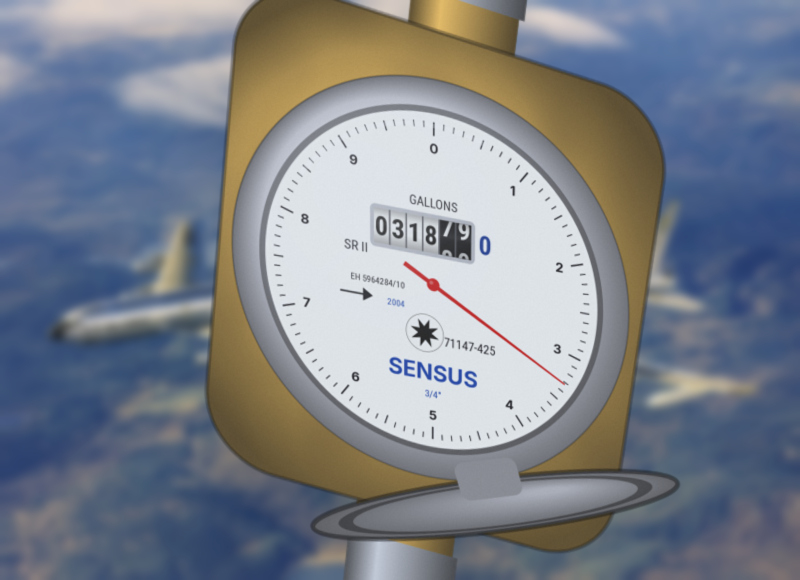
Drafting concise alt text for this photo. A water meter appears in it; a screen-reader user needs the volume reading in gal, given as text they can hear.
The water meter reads 318793.3 gal
